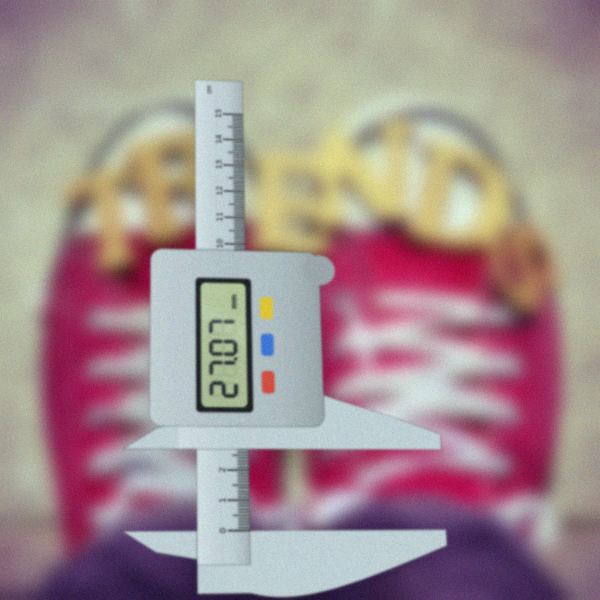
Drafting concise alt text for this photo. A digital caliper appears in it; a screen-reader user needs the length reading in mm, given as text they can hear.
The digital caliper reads 27.07 mm
